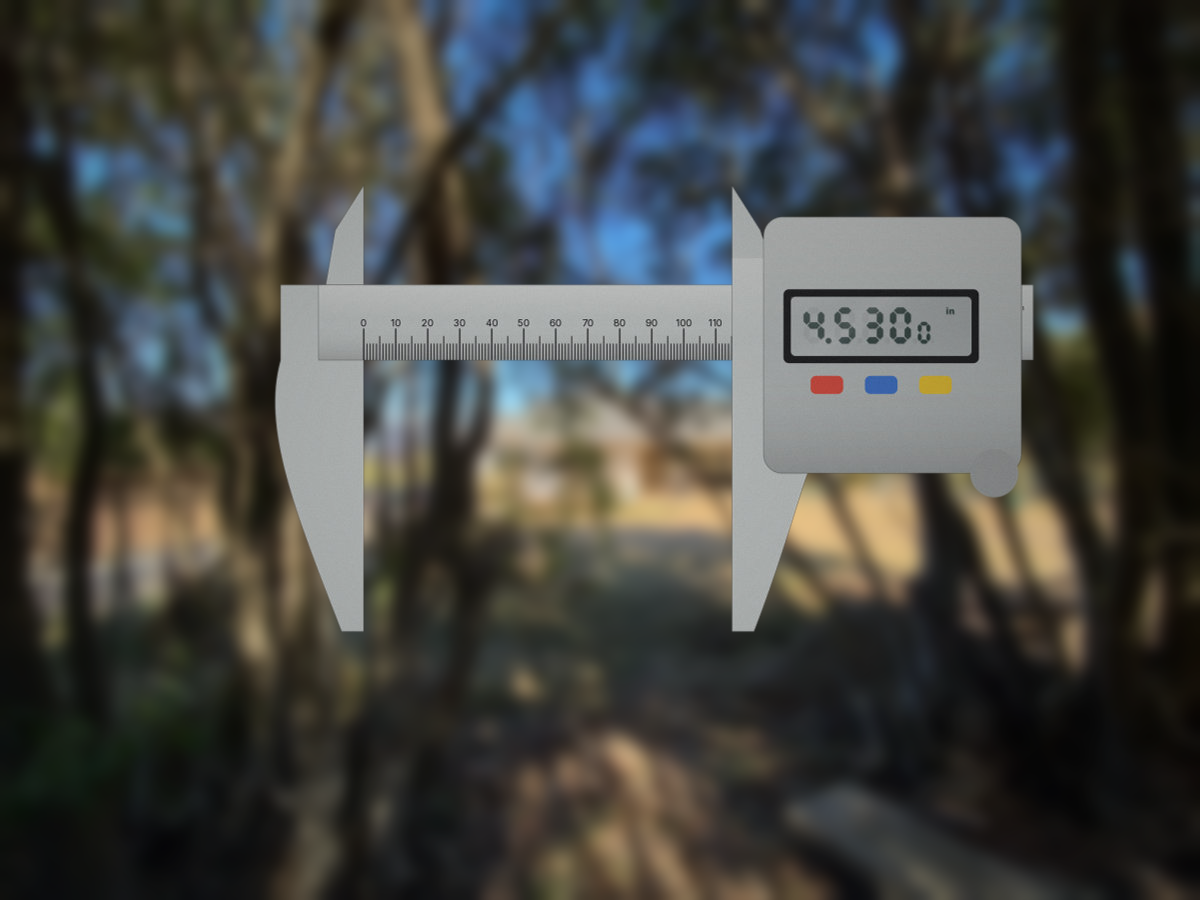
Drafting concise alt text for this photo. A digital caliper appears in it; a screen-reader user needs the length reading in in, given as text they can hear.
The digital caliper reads 4.5300 in
